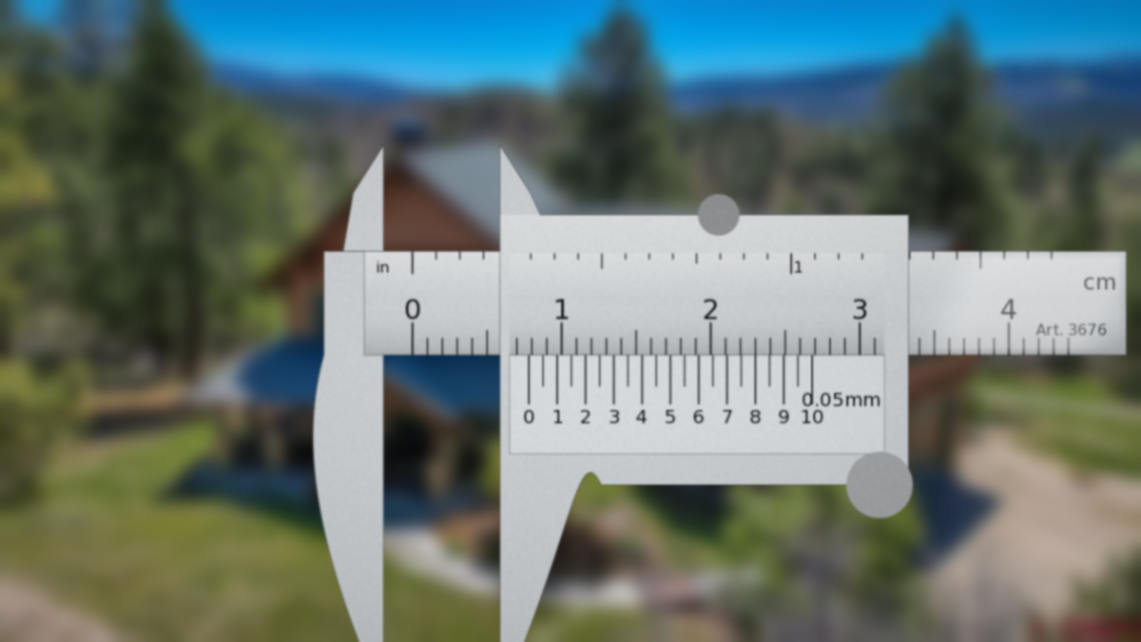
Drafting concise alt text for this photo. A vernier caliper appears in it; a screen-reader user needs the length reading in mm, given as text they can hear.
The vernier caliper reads 7.8 mm
